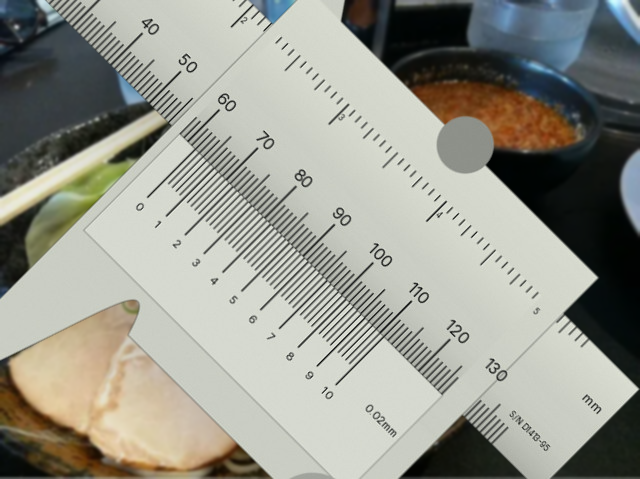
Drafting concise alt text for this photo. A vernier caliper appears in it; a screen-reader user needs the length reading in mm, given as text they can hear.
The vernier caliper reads 62.0 mm
